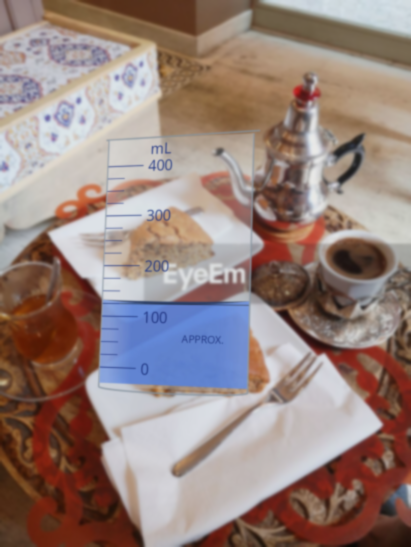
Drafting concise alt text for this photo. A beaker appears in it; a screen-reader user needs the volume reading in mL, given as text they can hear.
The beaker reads 125 mL
